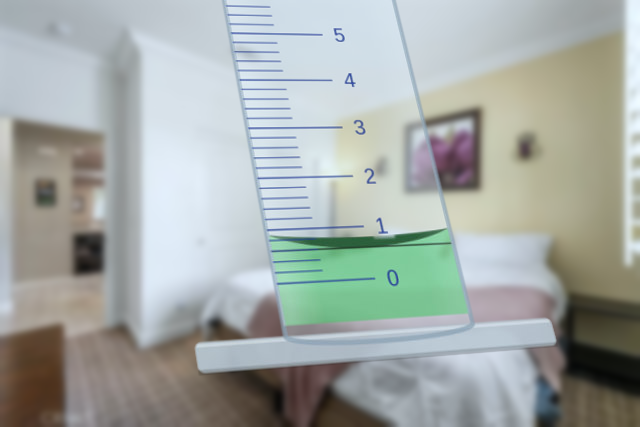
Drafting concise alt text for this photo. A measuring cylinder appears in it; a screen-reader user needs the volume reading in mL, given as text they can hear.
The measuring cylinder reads 0.6 mL
